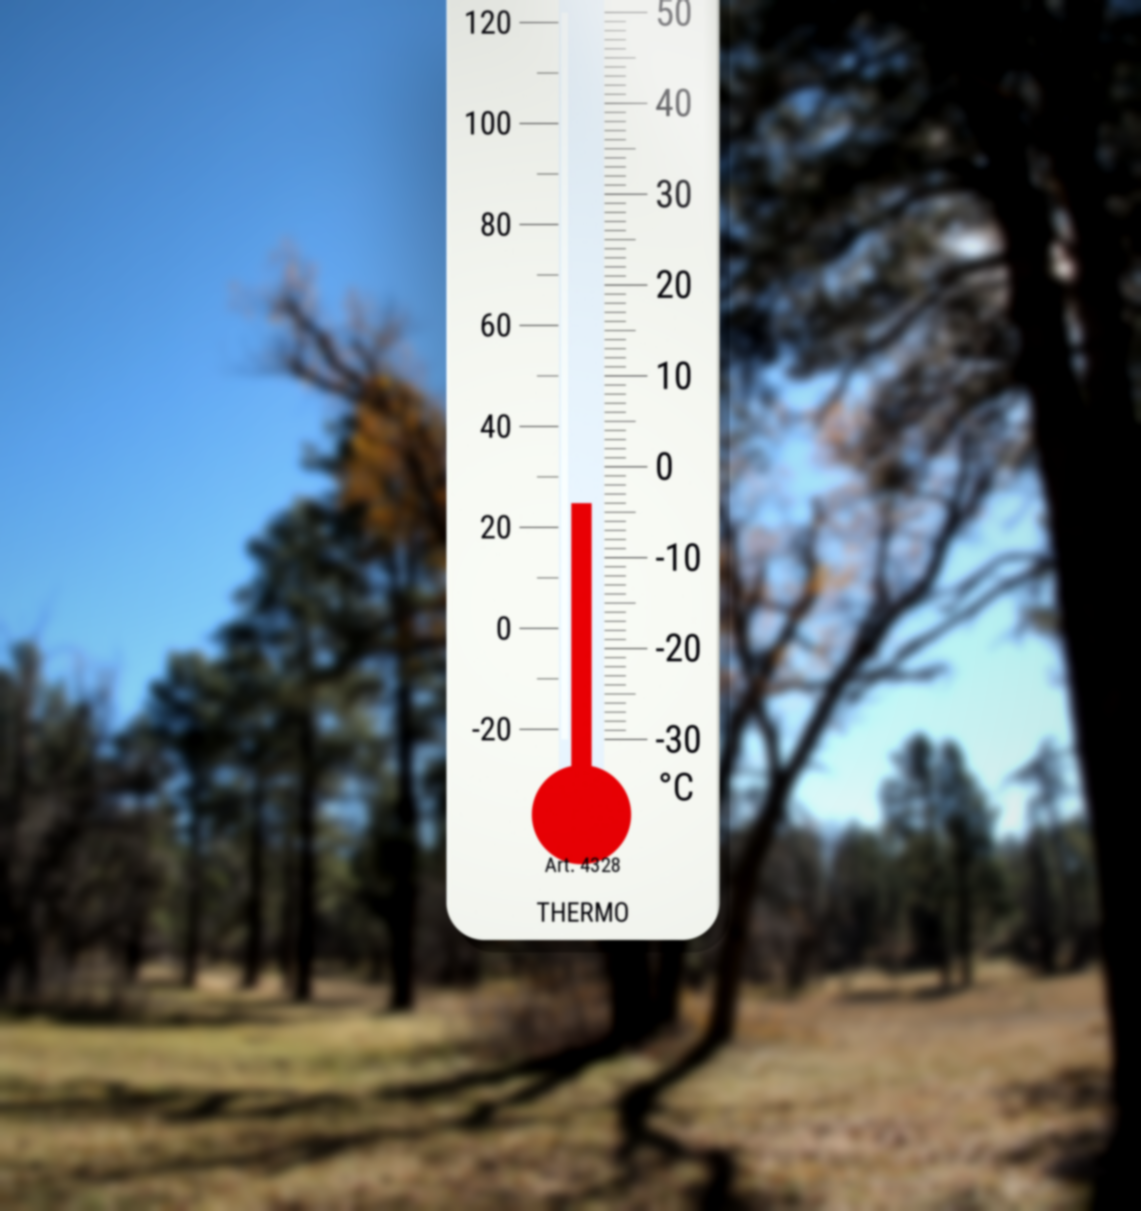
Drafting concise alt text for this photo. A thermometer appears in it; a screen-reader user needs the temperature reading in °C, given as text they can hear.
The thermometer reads -4 °C
